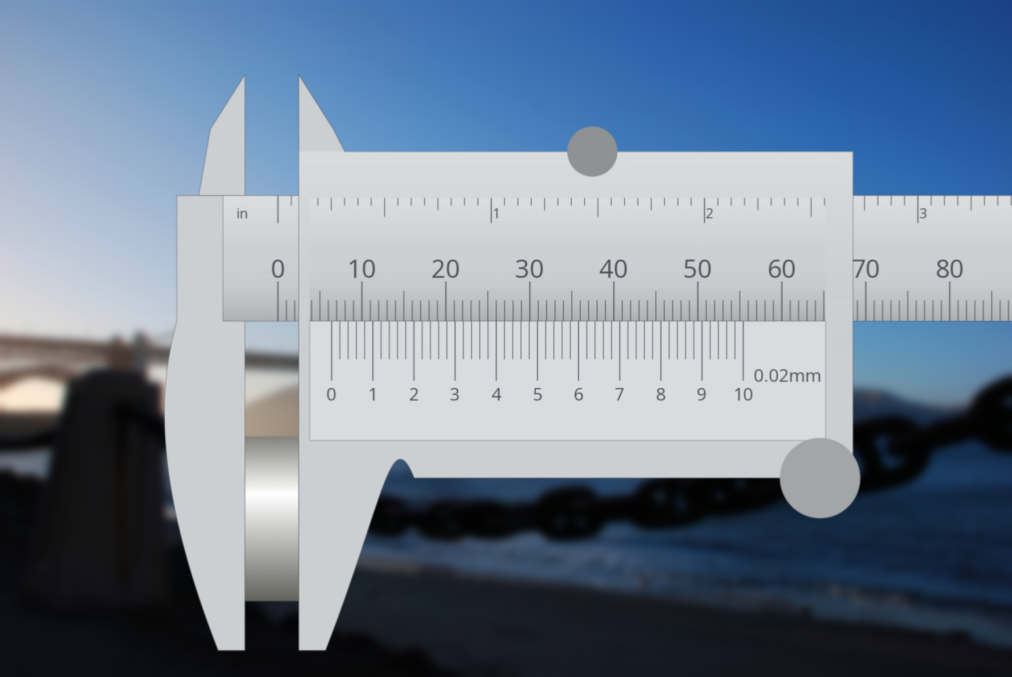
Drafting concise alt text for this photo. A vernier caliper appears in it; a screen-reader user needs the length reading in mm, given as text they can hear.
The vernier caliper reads 6.4 mm
